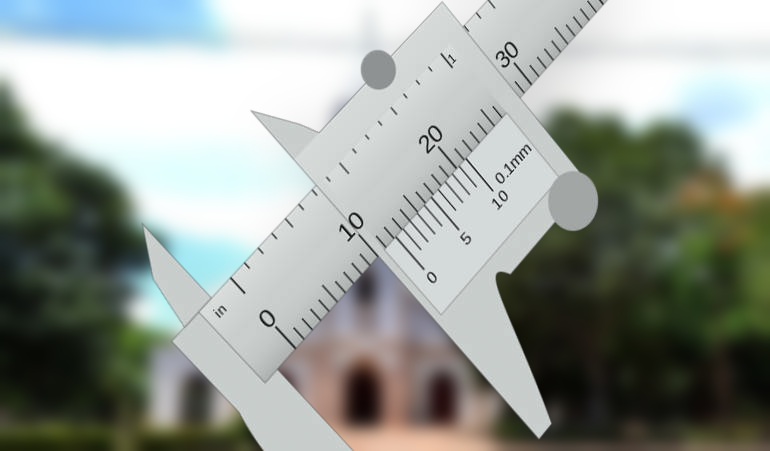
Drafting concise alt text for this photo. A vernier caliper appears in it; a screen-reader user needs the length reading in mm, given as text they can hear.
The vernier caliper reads 12.2 mm
